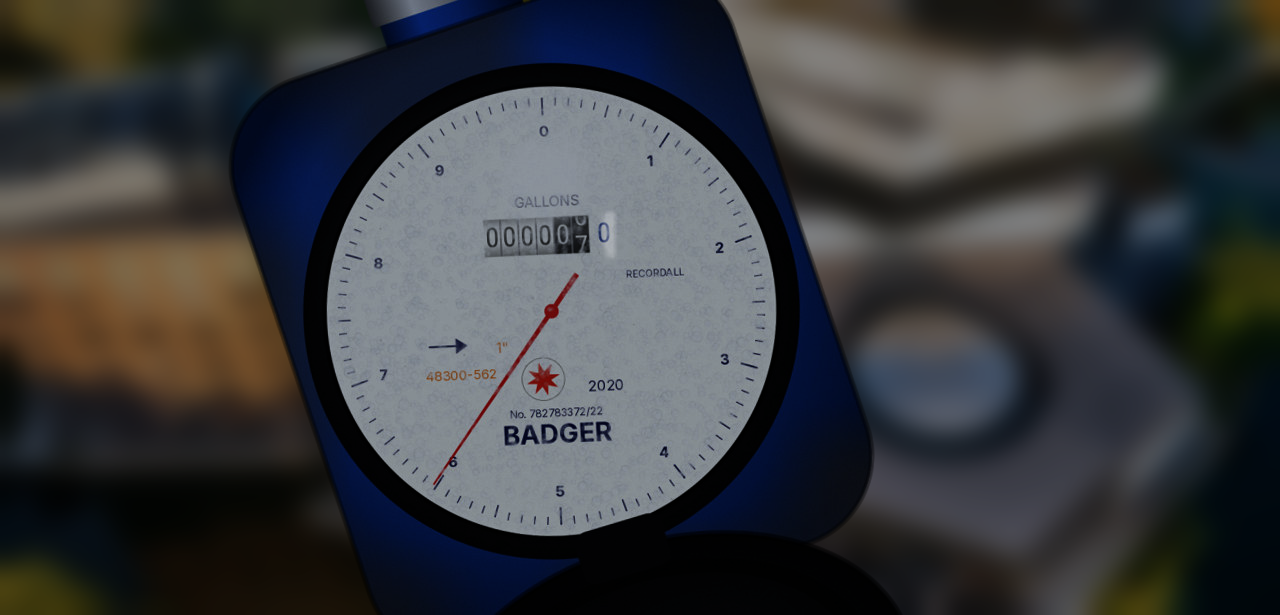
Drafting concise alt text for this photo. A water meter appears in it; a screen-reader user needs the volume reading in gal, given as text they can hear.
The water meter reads 66.0 gal
